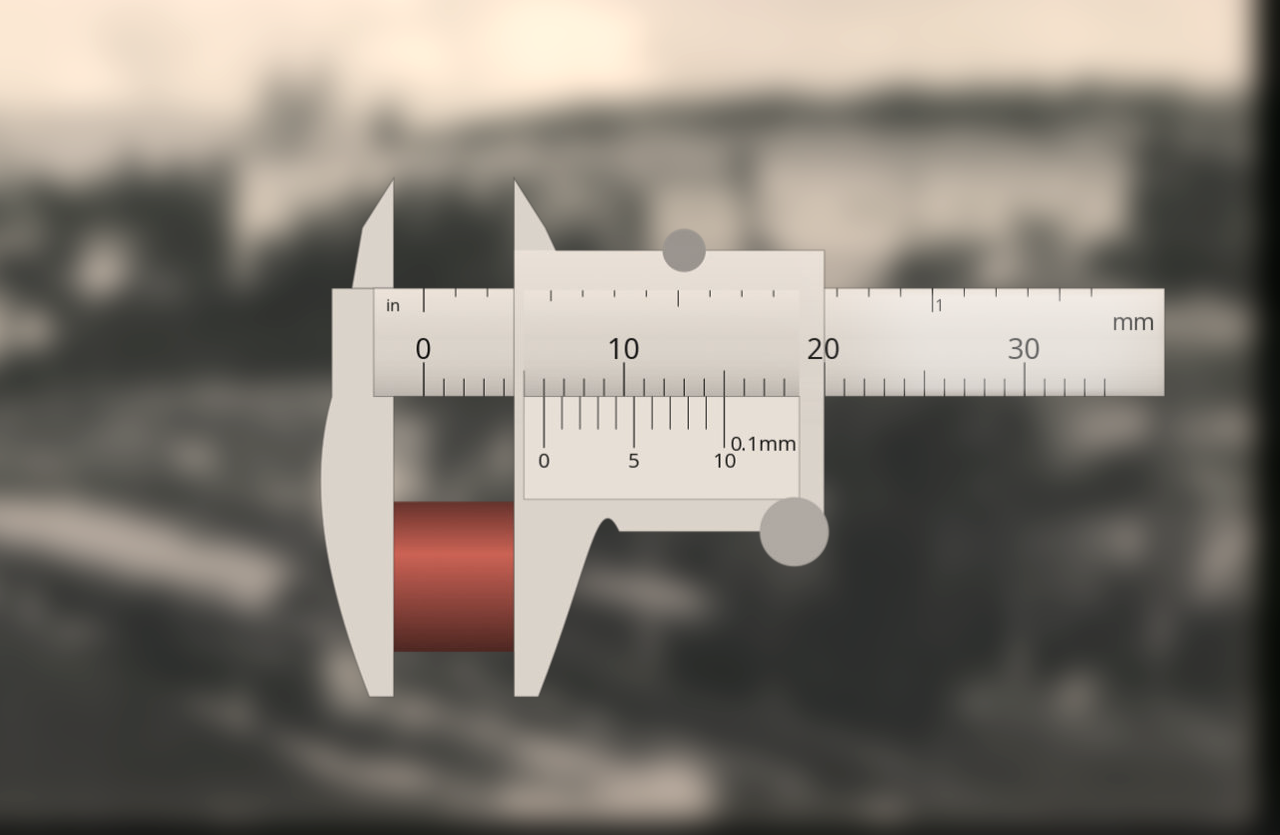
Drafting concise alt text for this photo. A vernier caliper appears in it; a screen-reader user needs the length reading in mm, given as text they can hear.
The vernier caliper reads 6.0 mm
